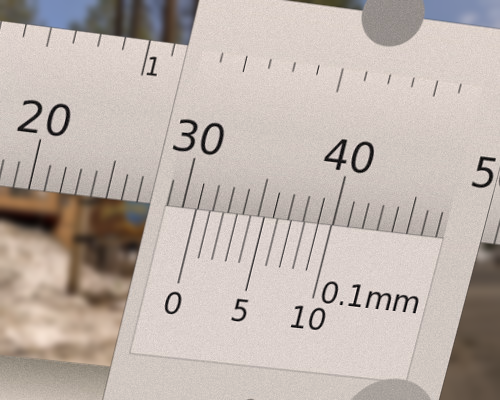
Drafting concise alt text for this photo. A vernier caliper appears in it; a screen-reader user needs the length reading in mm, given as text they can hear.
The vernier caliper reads 30.9 mm
